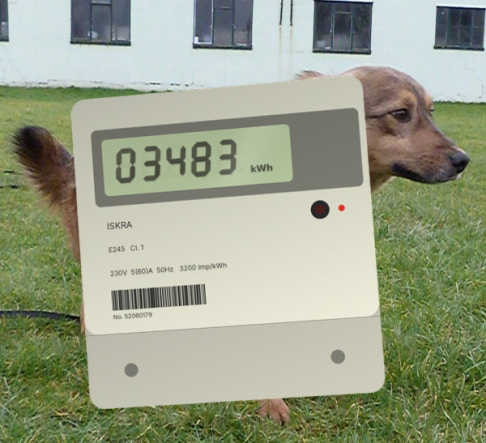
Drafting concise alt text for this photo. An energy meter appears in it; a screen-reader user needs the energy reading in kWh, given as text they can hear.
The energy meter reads 3483 kWh
